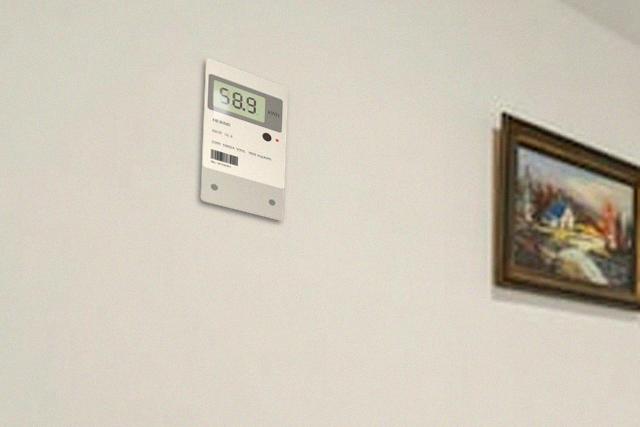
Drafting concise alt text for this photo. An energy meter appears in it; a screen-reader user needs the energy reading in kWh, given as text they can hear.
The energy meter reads 58.9 kWh
